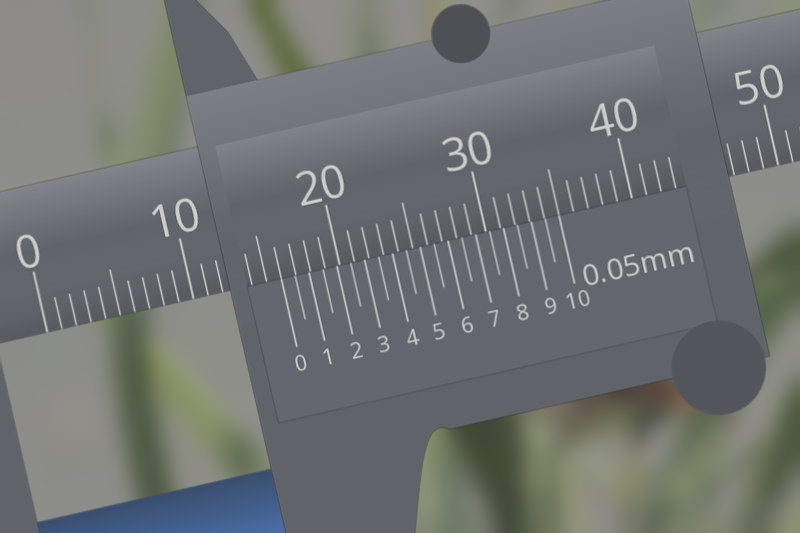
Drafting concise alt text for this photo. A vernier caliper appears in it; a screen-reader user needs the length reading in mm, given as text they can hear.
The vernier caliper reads 16.0 mm
